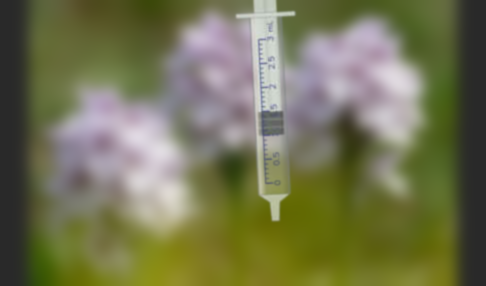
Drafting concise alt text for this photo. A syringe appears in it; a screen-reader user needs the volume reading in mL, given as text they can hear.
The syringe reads 1 mL
